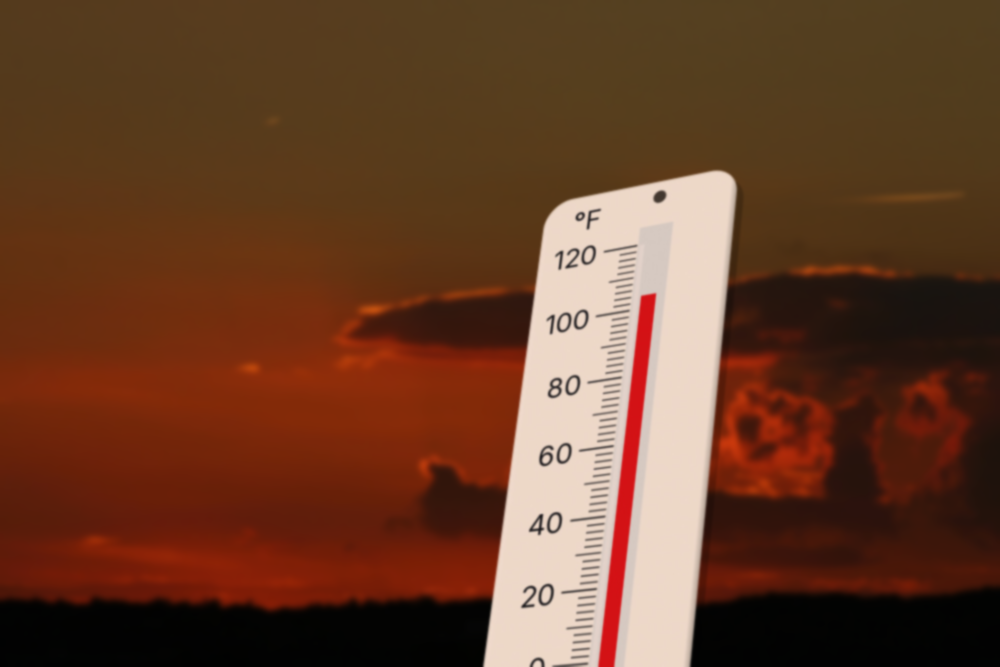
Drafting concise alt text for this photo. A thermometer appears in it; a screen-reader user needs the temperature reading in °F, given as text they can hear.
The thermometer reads 104 °F
